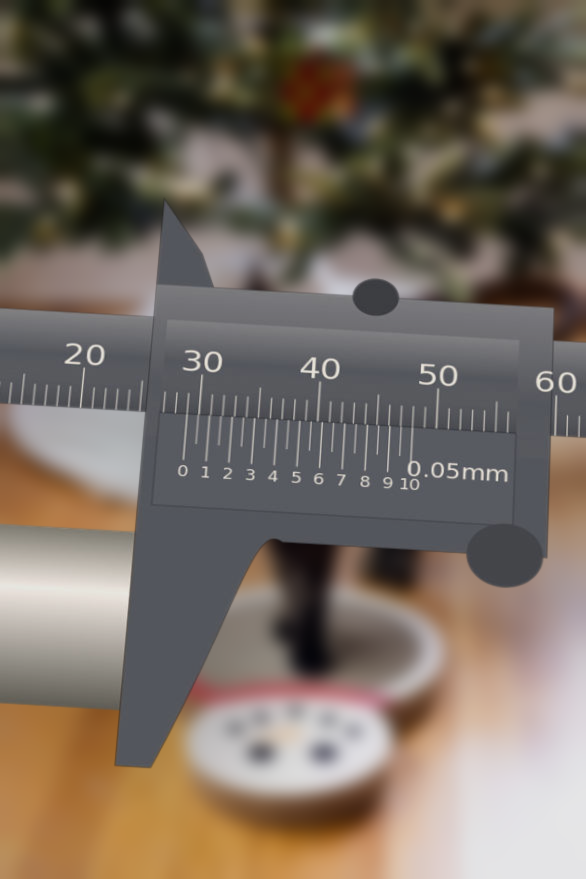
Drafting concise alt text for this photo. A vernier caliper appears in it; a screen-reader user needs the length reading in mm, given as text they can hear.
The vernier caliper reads 29.0 mm
